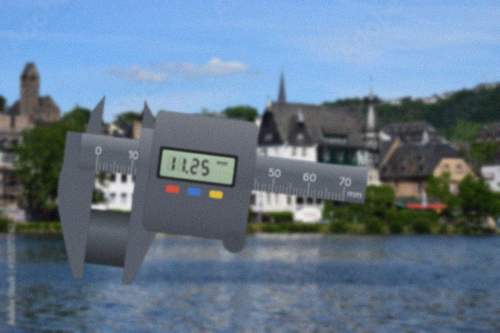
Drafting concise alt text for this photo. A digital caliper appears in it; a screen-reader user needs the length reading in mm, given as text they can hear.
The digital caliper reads 11.25 mm
